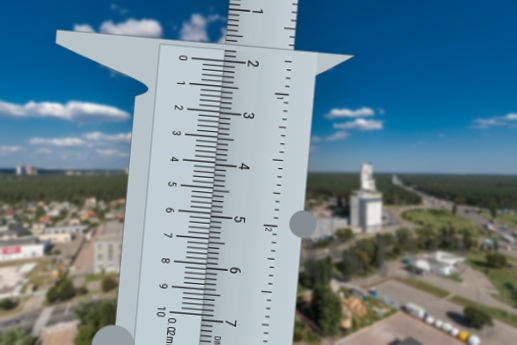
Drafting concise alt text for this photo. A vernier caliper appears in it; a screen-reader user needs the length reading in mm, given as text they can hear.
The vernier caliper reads 20.0 mm
